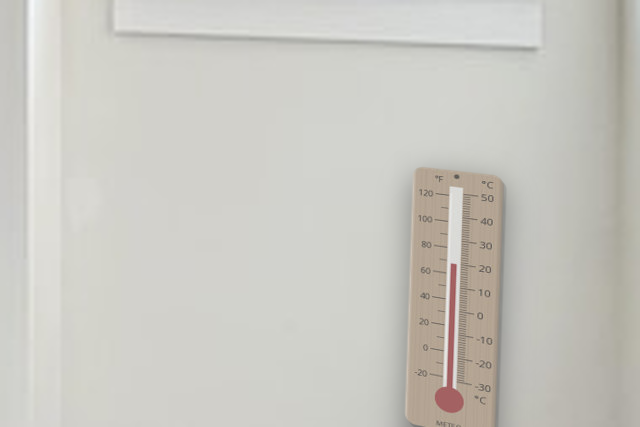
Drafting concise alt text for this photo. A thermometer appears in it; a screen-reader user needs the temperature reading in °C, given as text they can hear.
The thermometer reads 20 °C
